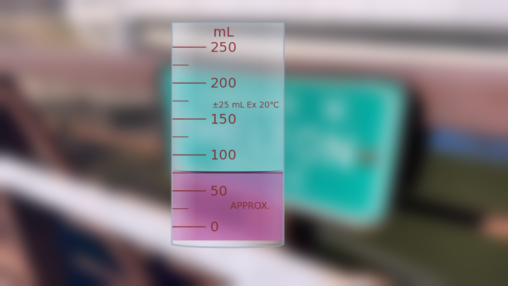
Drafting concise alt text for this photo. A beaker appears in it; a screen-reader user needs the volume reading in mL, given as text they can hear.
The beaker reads 75 mL
